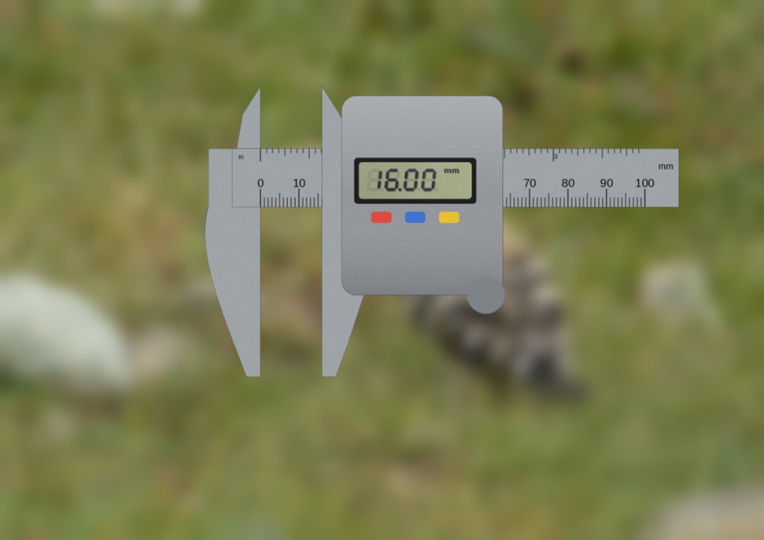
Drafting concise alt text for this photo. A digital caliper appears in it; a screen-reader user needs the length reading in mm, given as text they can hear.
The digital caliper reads 16.00 mm
